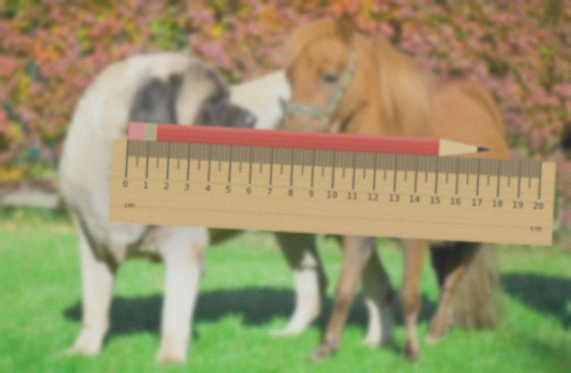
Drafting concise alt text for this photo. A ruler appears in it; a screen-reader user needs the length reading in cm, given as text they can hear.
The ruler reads 17.5 cm
